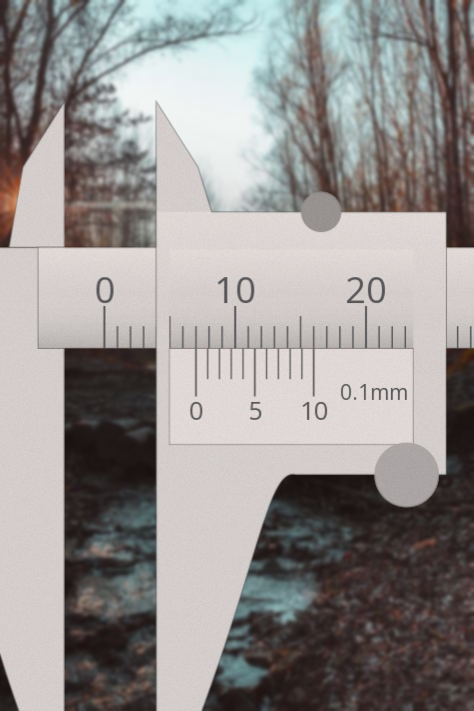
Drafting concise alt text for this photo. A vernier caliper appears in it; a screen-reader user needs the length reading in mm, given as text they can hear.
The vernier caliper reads 7.0 mm
